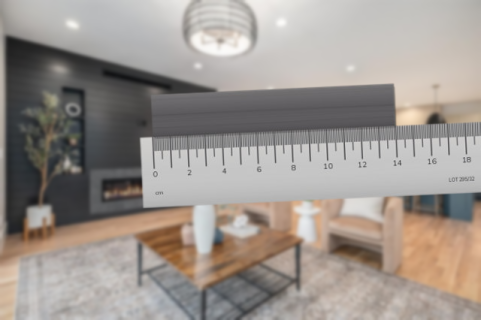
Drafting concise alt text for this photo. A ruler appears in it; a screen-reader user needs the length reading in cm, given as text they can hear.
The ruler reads 14 cm
